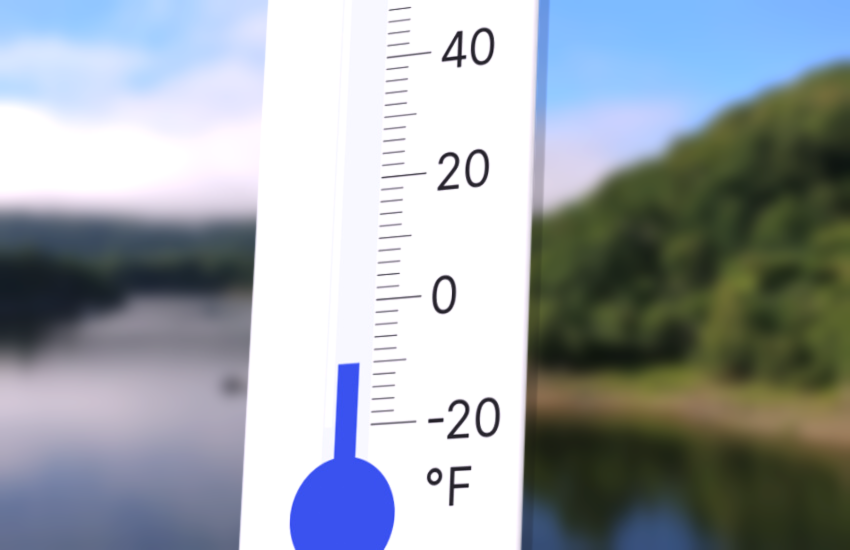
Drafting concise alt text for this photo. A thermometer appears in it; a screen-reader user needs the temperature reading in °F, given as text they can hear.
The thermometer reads -10 °F
